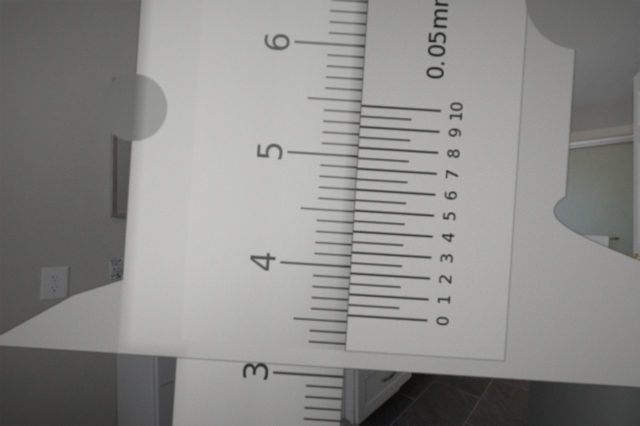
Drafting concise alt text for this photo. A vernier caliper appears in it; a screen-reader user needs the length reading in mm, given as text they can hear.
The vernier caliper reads 35.6 mm
